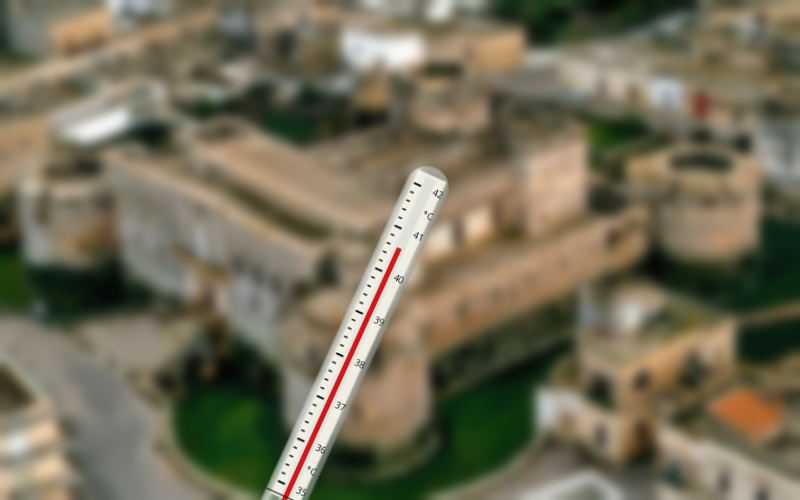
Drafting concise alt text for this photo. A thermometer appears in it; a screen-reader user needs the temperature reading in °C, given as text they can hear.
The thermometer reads 40.6 °C
